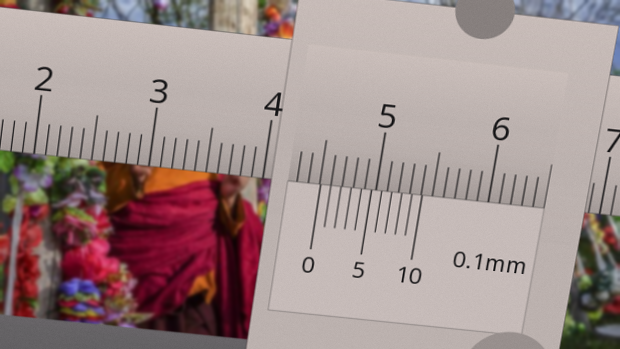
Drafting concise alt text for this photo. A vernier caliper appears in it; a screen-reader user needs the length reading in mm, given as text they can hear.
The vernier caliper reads 45.1 mm
